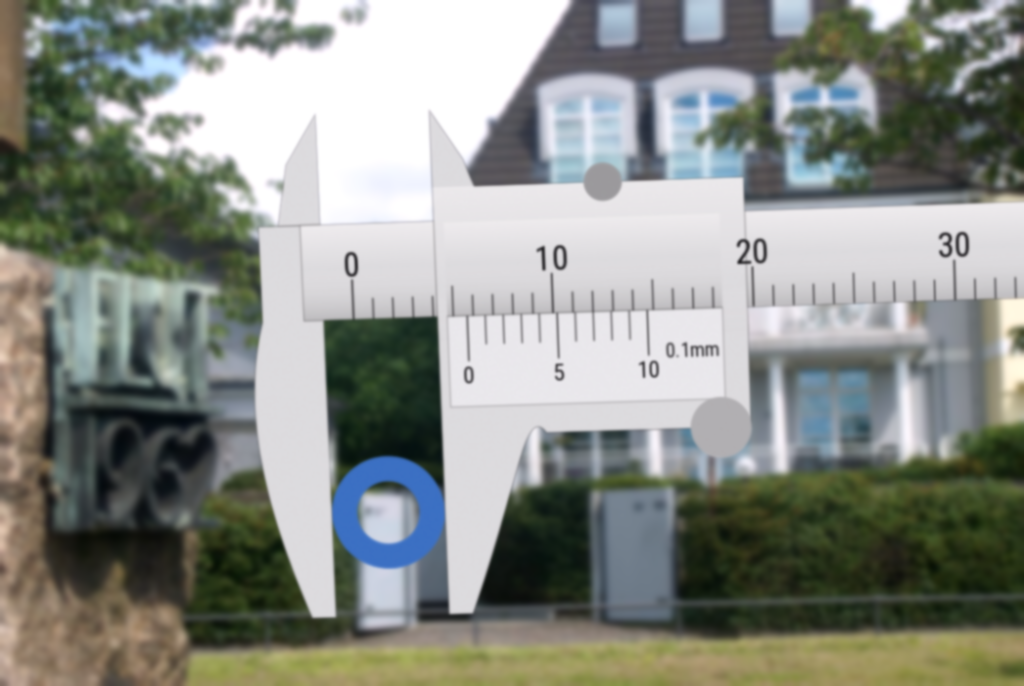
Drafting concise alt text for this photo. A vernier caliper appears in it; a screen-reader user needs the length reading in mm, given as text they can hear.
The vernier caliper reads 5.7 mm
